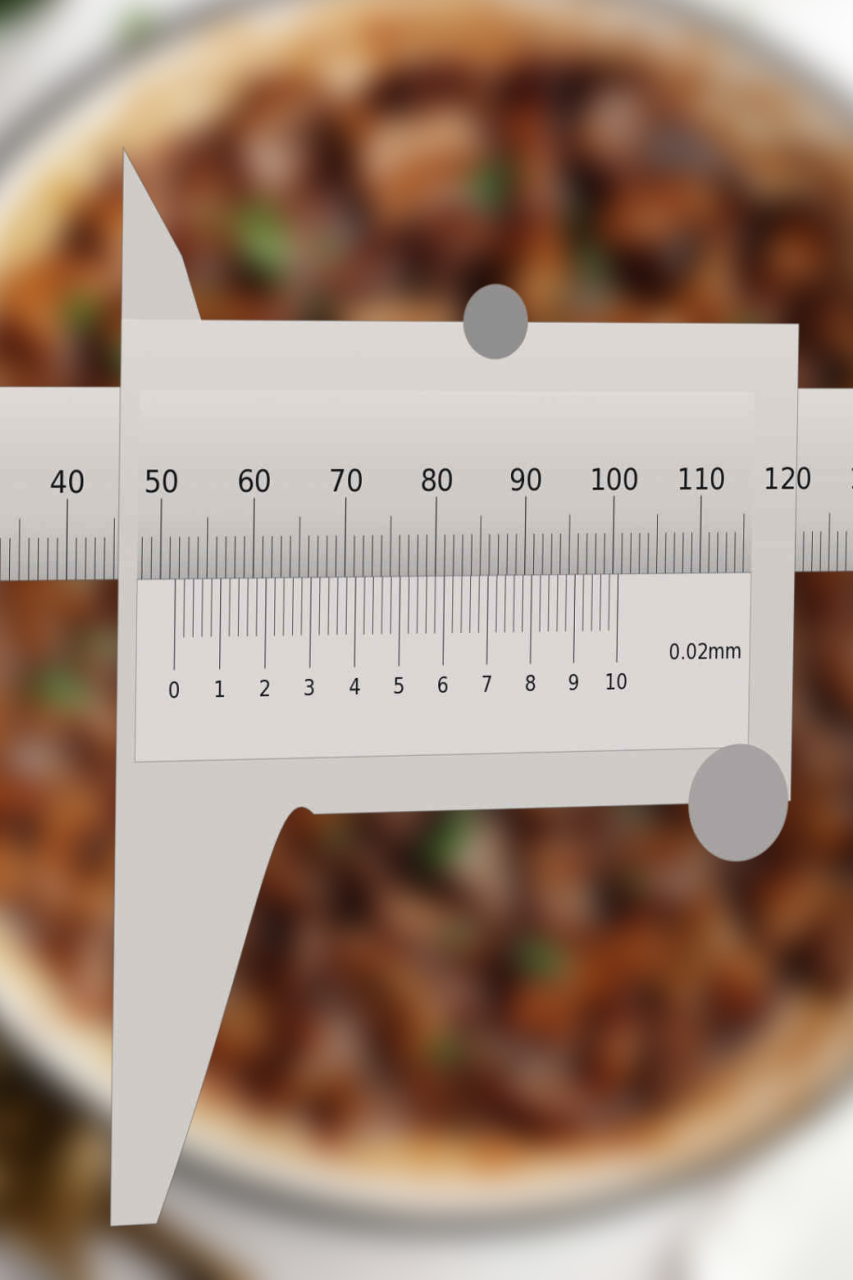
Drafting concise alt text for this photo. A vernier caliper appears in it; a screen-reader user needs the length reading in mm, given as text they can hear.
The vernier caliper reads 51.6 mm
